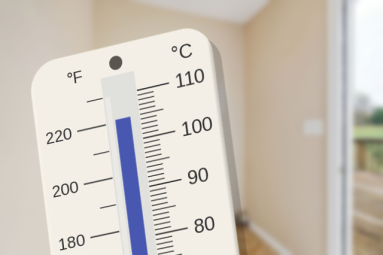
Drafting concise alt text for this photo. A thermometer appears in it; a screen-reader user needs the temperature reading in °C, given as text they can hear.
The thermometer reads 105 °C
